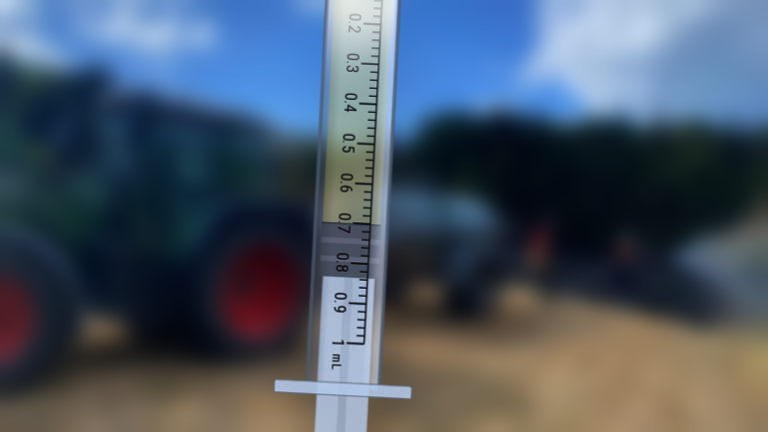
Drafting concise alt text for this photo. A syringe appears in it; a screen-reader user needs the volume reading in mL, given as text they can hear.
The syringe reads 0.7 mL
